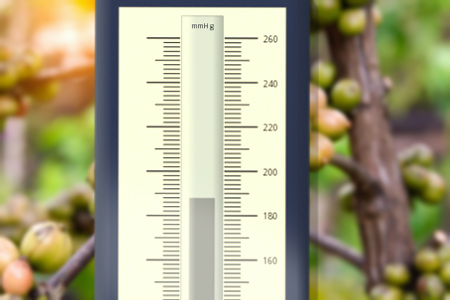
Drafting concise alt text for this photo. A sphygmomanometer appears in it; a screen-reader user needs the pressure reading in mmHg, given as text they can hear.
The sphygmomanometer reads 188 mmHg
